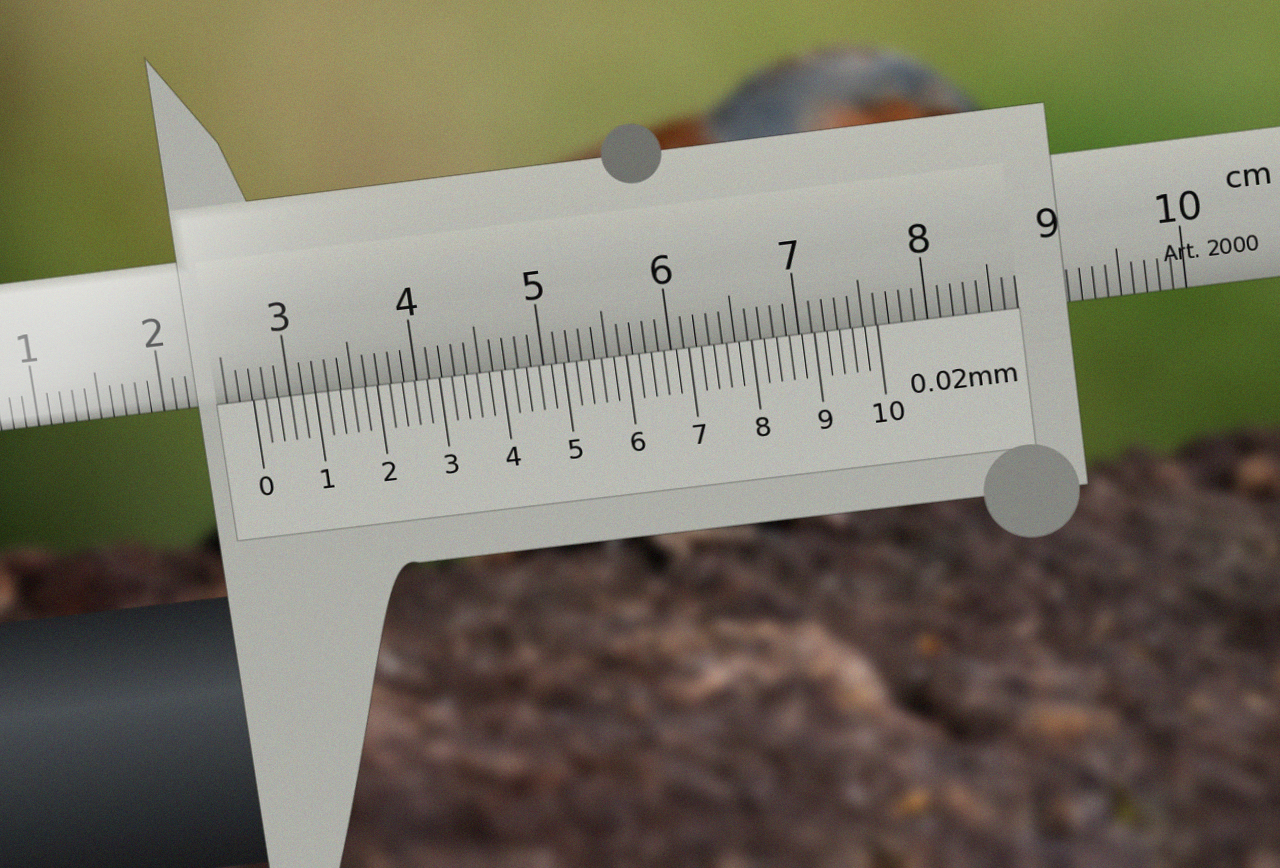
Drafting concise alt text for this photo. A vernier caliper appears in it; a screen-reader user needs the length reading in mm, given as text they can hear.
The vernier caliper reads 27.1 mm
